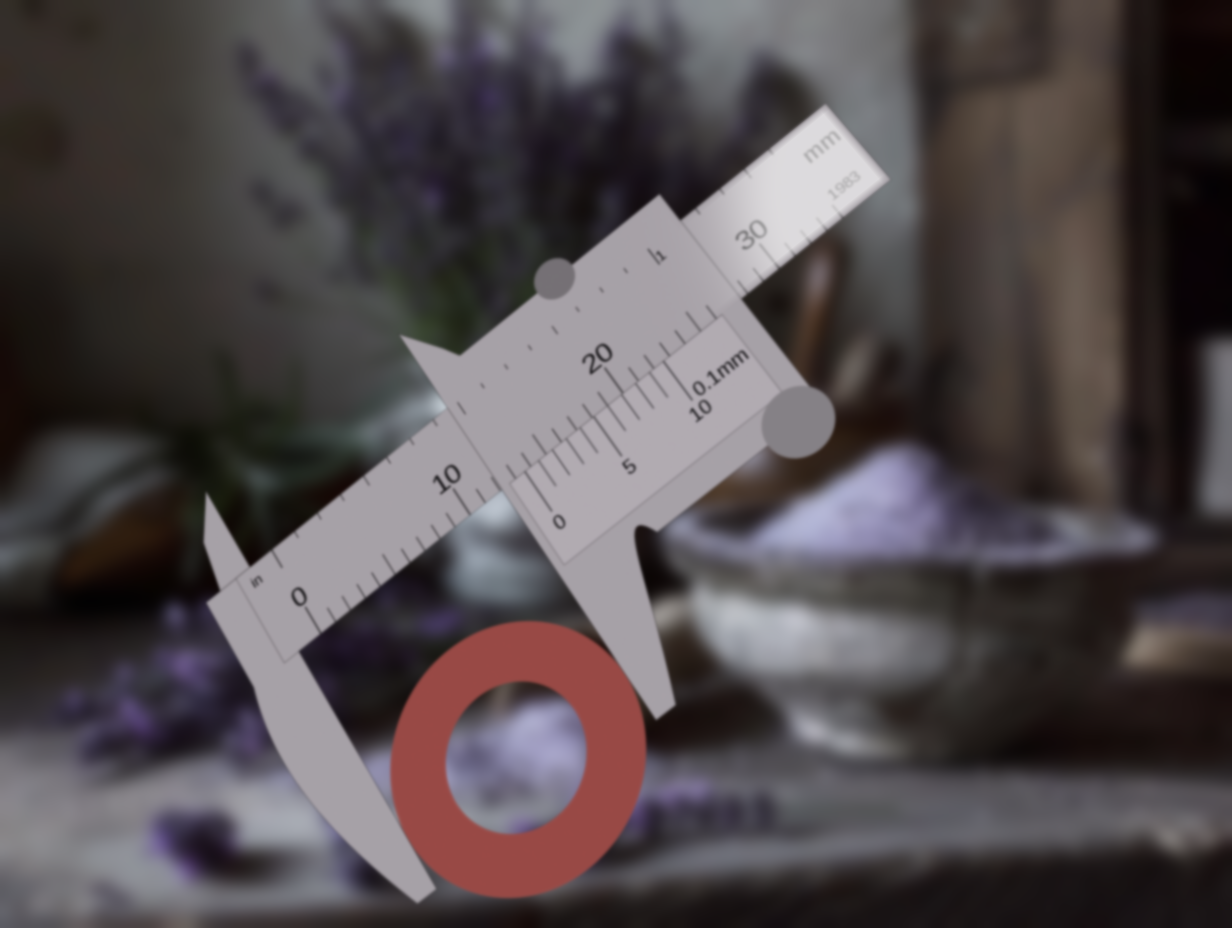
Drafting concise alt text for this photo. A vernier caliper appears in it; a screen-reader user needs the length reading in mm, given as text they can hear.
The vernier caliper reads 13.6 mm
